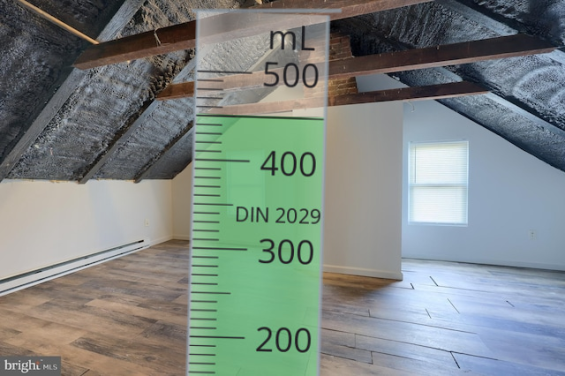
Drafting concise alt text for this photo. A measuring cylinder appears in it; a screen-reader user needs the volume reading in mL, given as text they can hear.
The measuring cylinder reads 450 mL
